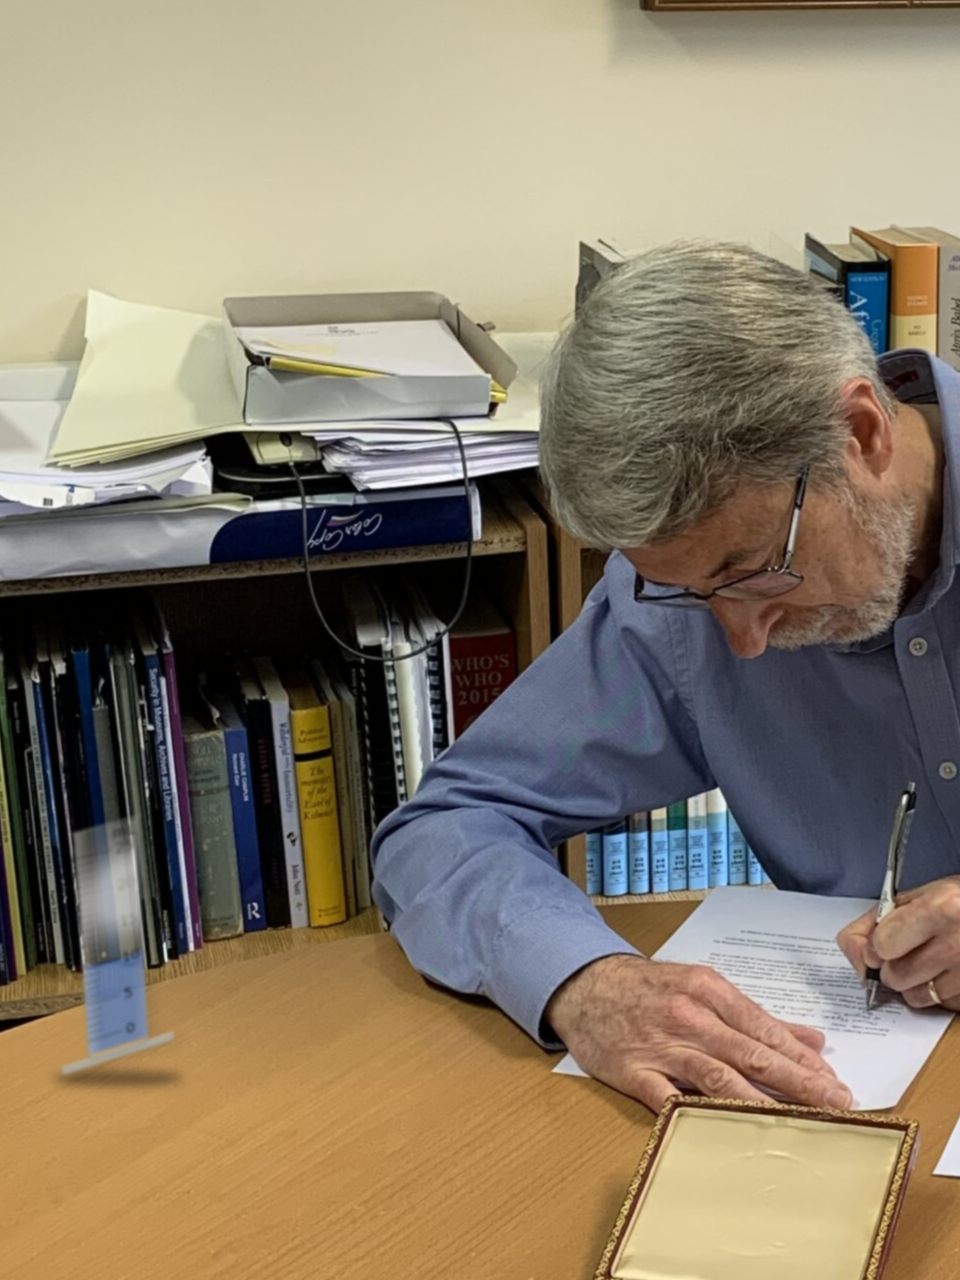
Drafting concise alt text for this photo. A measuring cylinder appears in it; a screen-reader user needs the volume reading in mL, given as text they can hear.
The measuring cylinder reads 10 mL
